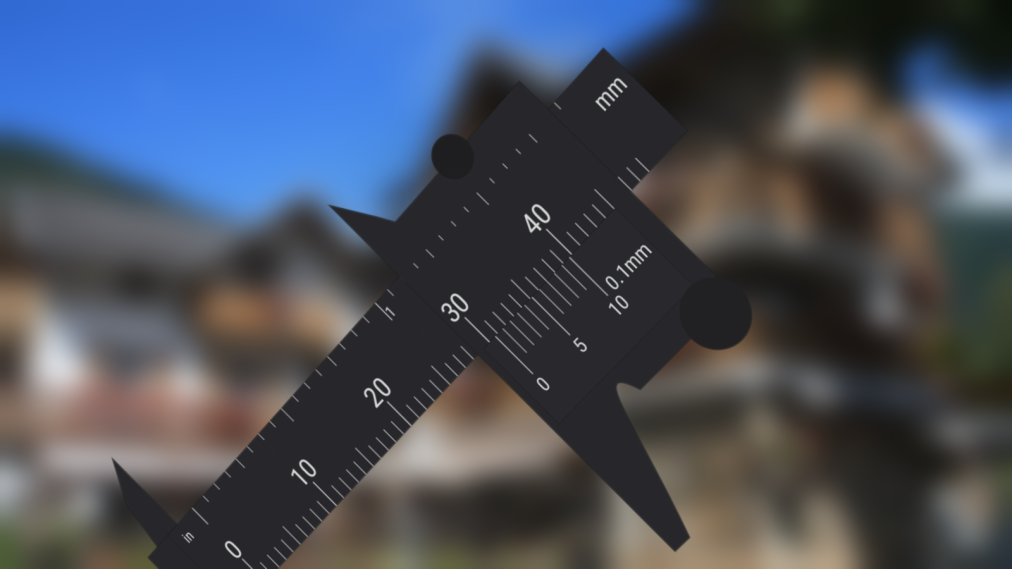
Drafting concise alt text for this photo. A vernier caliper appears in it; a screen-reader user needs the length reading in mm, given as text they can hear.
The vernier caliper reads 30.7 mm
